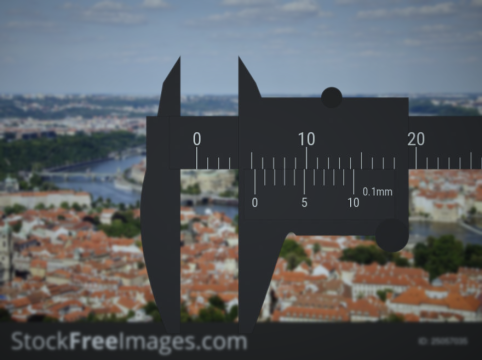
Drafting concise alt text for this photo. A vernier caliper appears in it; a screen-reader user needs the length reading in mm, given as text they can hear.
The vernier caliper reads 5.3 mm
